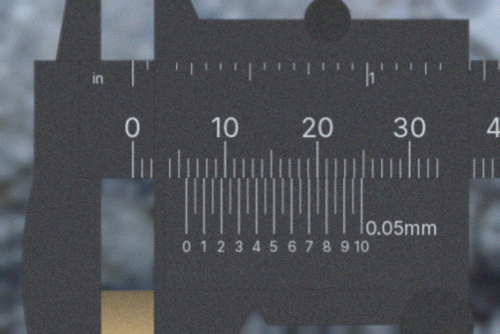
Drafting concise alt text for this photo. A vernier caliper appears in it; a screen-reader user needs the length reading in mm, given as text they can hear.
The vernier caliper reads 5.8 mm
